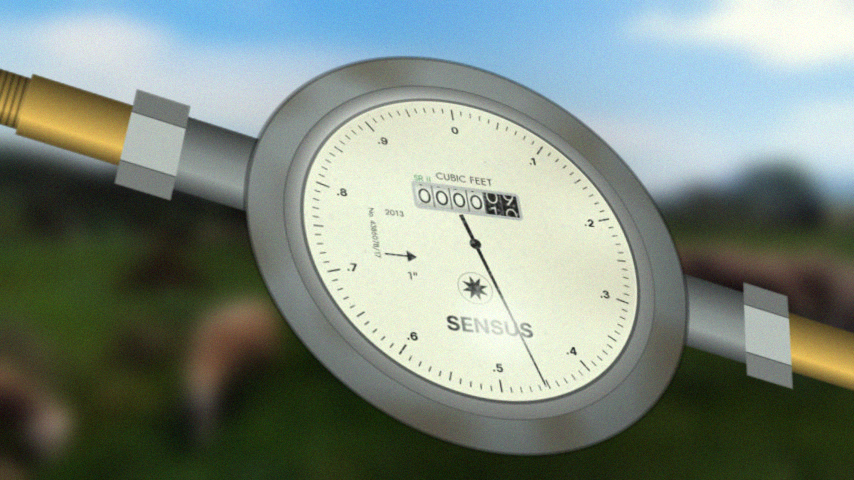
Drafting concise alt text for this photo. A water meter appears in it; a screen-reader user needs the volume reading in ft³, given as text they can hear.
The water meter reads 9.45 ft³
